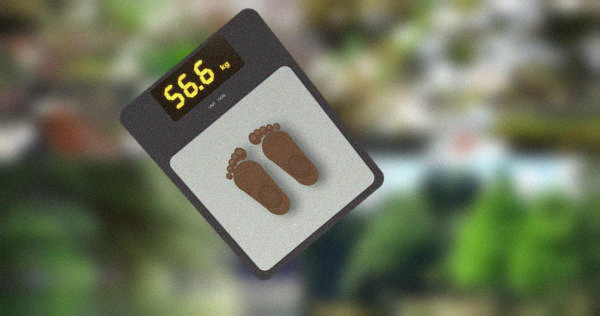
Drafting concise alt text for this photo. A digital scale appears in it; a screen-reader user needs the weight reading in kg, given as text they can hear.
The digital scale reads 56.6 kg
